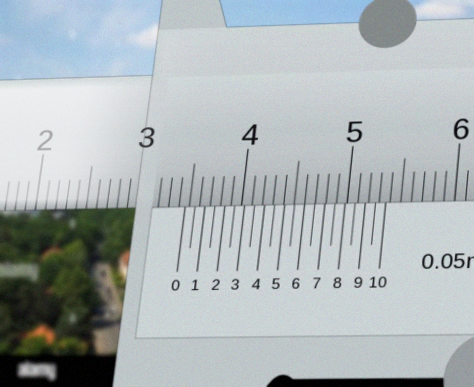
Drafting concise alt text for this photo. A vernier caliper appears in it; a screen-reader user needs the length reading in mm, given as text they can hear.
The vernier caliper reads 34.6 mm
